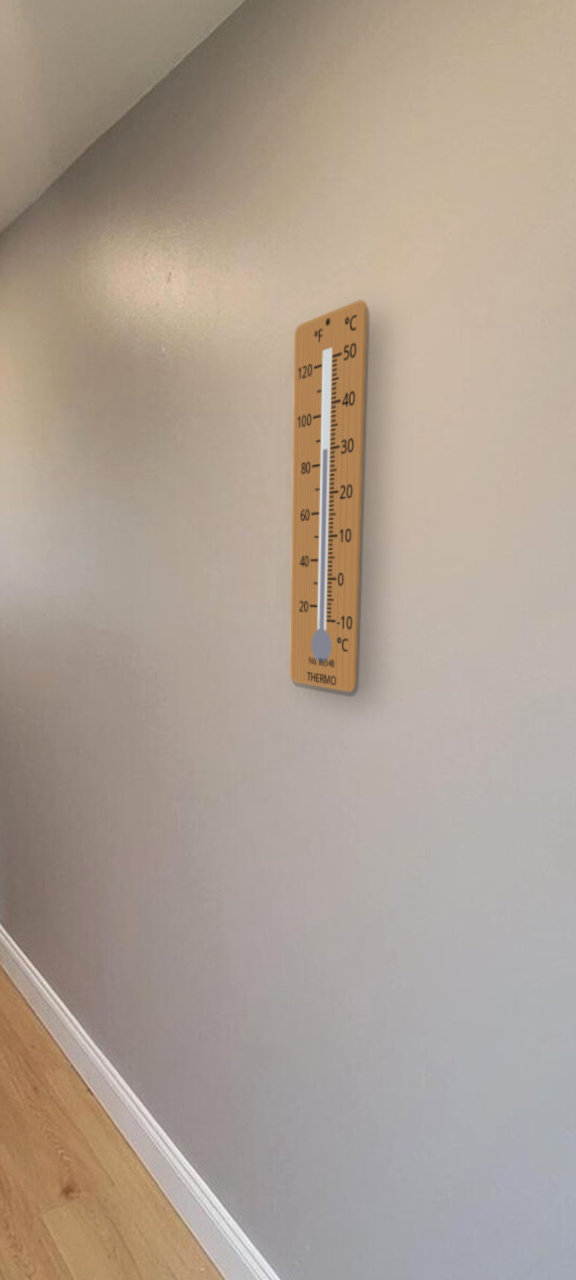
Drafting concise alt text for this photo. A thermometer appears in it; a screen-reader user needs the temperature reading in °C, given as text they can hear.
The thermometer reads 30 °C
